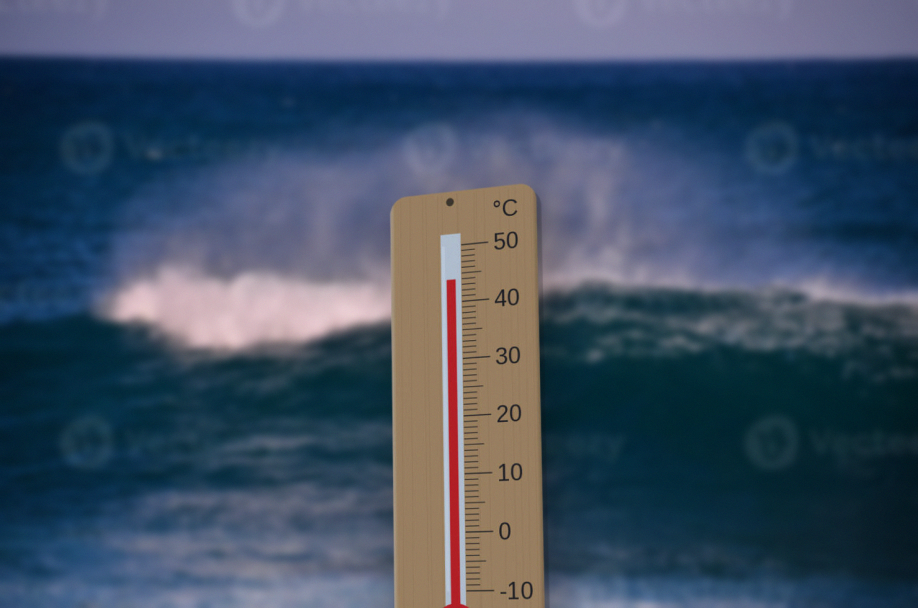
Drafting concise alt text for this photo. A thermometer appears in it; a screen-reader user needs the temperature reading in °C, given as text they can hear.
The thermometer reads 44 °C
